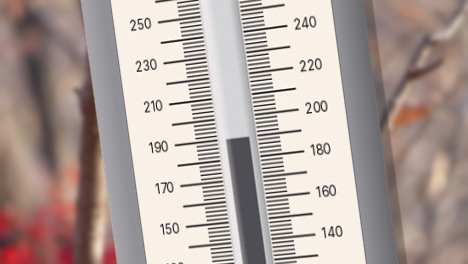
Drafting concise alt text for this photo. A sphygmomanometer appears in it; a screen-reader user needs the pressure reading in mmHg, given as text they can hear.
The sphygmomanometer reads 190 mmHg
